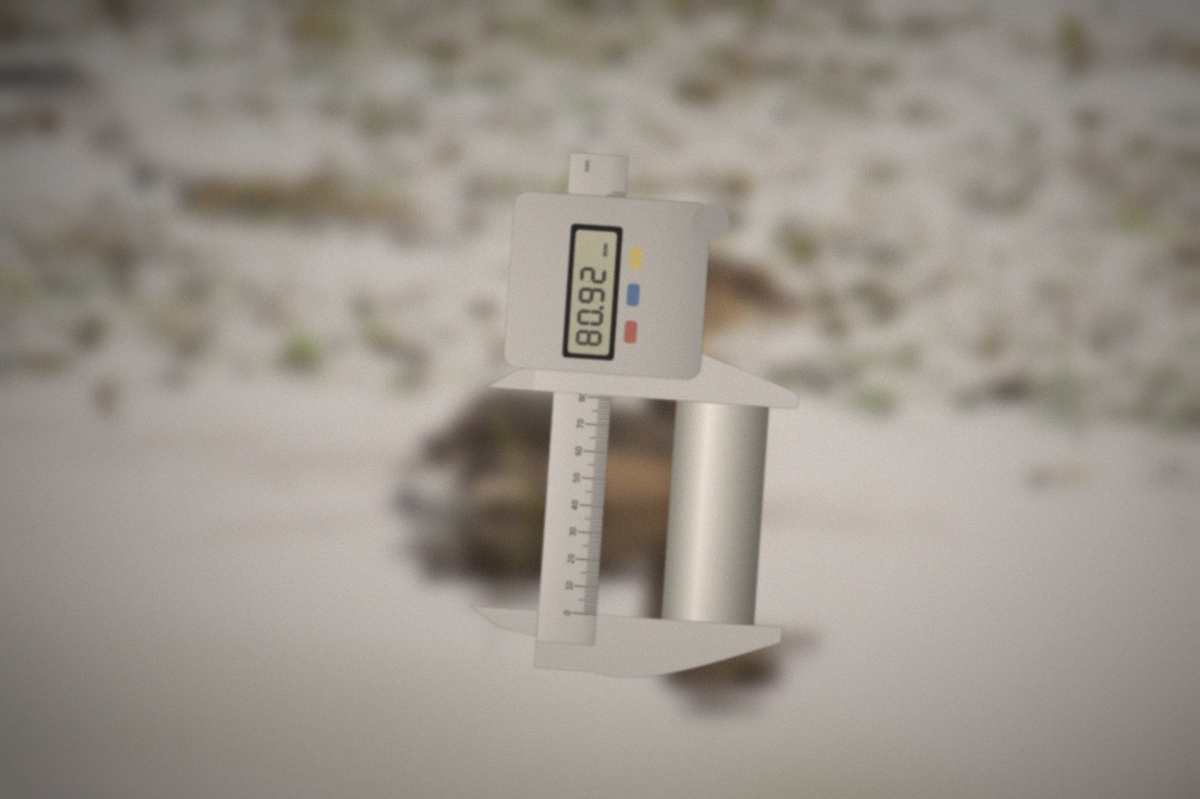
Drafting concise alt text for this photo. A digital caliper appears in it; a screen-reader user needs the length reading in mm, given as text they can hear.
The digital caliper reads 80.92 mm
